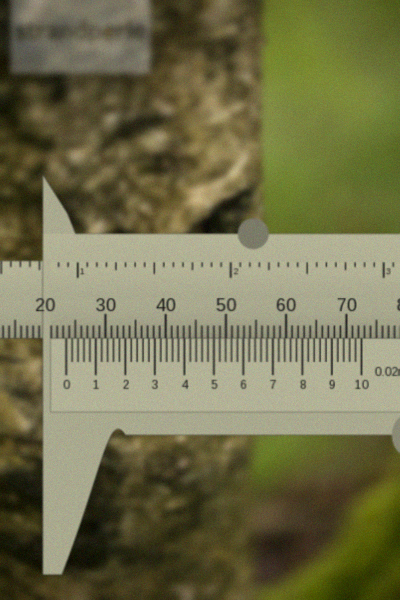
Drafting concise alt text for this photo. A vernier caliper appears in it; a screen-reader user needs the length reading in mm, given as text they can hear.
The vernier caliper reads 23.5 mm
